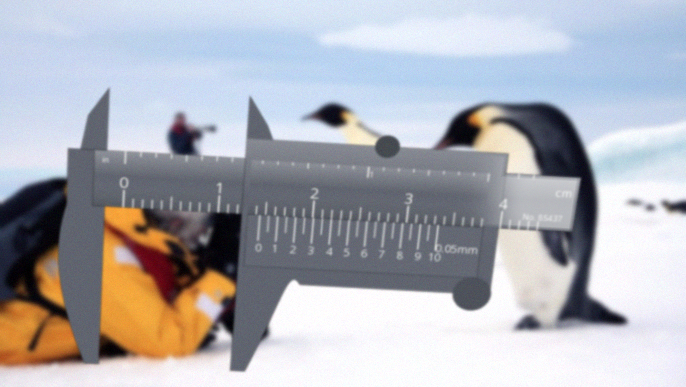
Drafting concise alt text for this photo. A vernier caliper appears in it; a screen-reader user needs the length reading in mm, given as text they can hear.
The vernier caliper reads 14.4 mm
